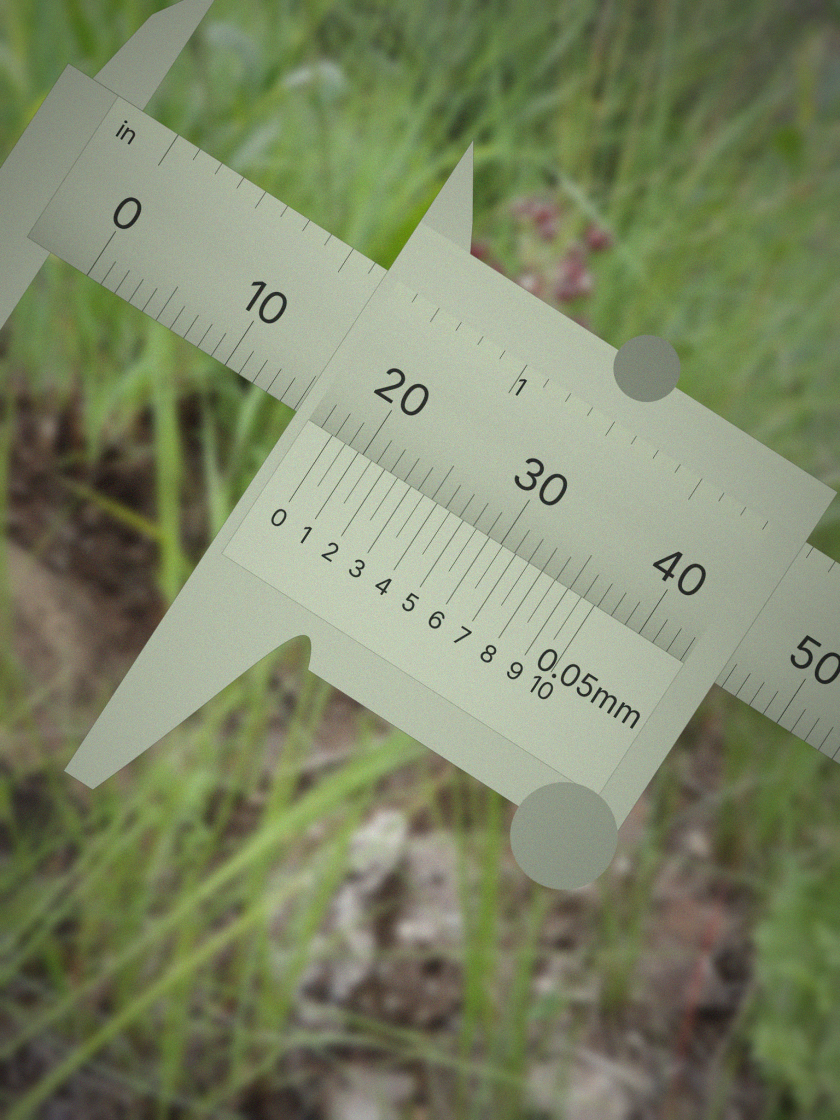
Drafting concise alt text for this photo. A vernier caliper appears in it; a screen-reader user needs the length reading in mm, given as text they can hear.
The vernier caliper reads 17.8 mm
